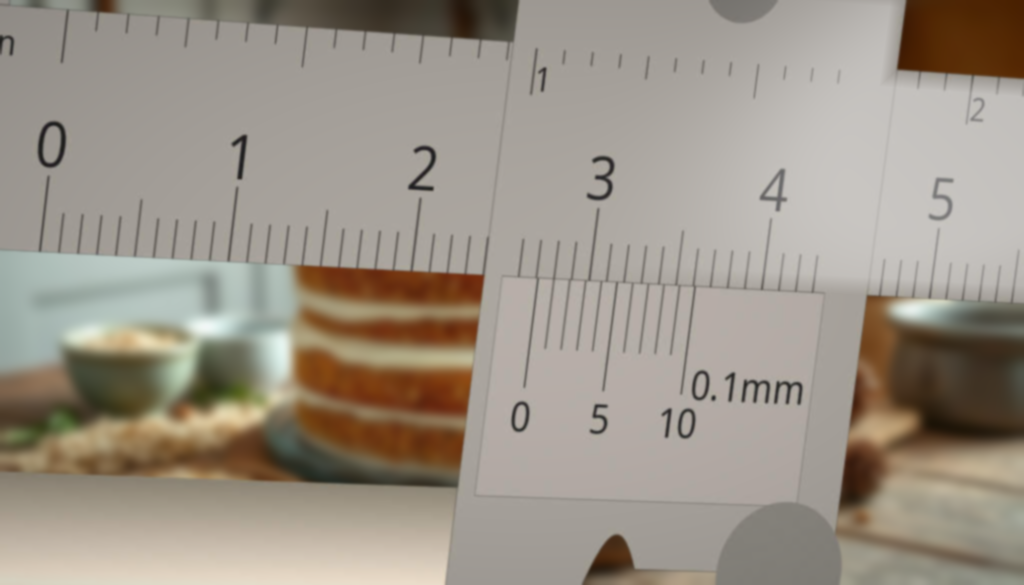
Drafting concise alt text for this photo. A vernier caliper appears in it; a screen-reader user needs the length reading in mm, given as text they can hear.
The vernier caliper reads 27.1 mm
